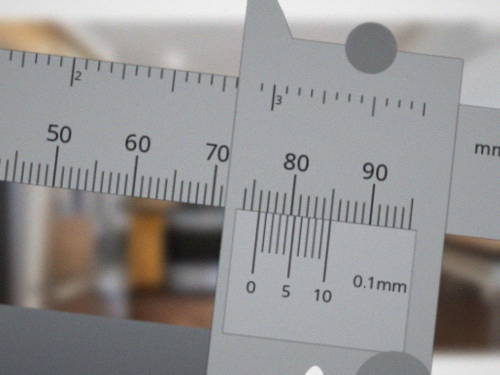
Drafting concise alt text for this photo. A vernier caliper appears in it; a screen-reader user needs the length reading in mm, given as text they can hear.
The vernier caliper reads 76.0 mm
